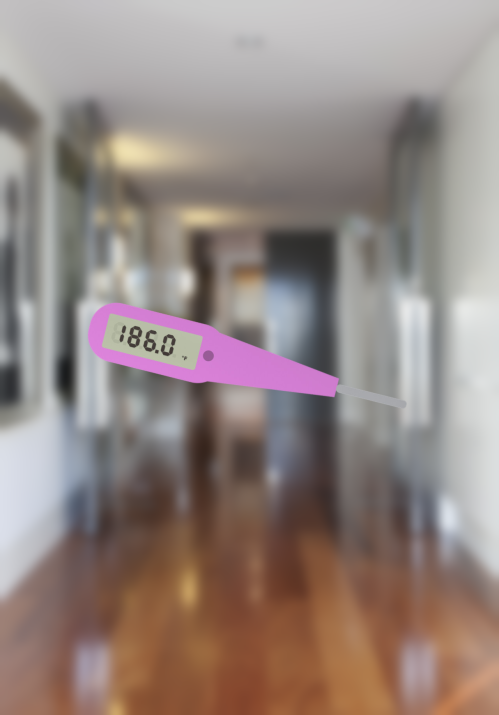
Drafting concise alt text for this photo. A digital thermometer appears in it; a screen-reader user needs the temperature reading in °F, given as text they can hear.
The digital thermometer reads 186.0 °F
